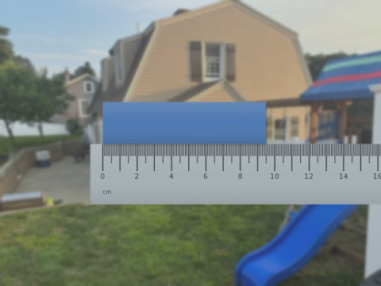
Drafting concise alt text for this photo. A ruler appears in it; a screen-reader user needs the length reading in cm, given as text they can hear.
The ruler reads 9.5 cm
